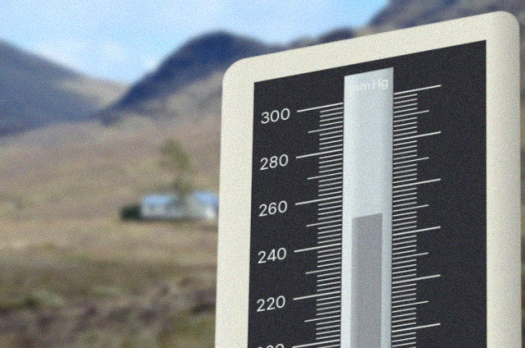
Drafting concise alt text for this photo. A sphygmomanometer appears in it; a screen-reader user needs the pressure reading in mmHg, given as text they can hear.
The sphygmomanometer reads 250 mmHg
